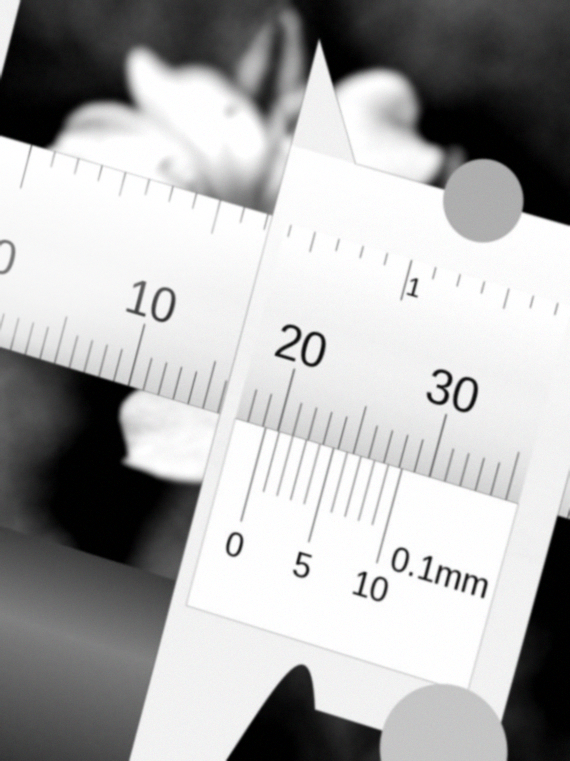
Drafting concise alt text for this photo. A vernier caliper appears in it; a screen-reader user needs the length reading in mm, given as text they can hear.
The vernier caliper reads 19.2 mm
